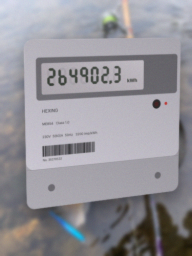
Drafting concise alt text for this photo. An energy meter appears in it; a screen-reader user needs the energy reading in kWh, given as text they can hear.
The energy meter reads 264902.3 kWh
